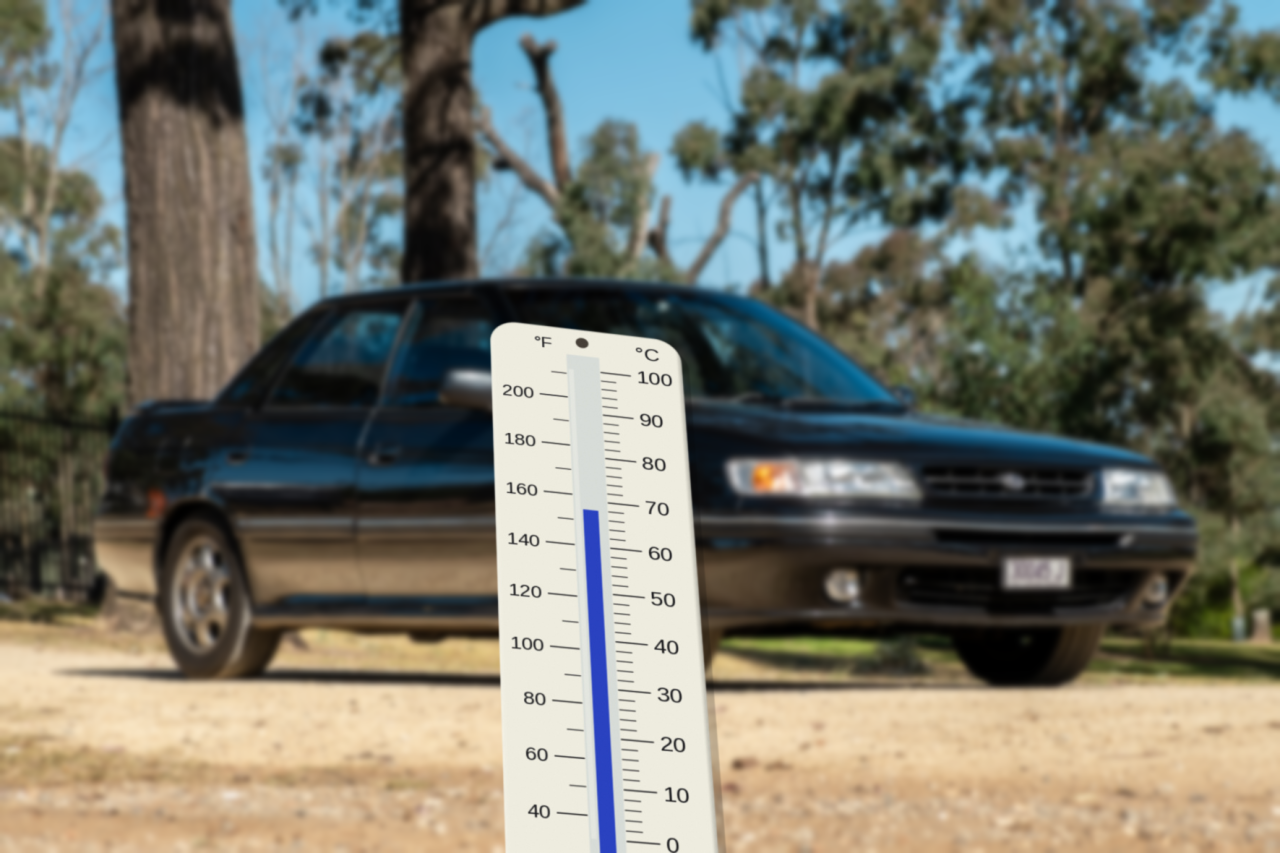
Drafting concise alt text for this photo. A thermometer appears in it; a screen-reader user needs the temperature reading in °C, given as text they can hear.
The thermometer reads 68 °C
